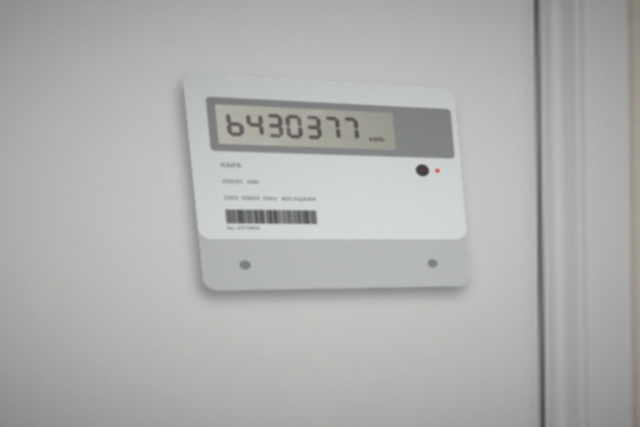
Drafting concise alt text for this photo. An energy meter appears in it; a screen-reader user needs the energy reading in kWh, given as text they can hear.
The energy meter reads 6430377 kWh
